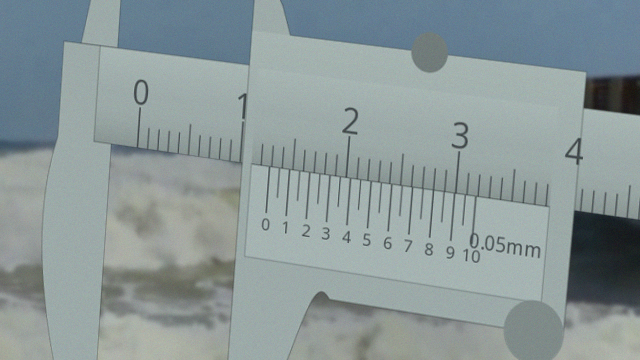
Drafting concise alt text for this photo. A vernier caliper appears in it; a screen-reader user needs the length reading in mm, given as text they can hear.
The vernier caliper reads 12.8 mm
